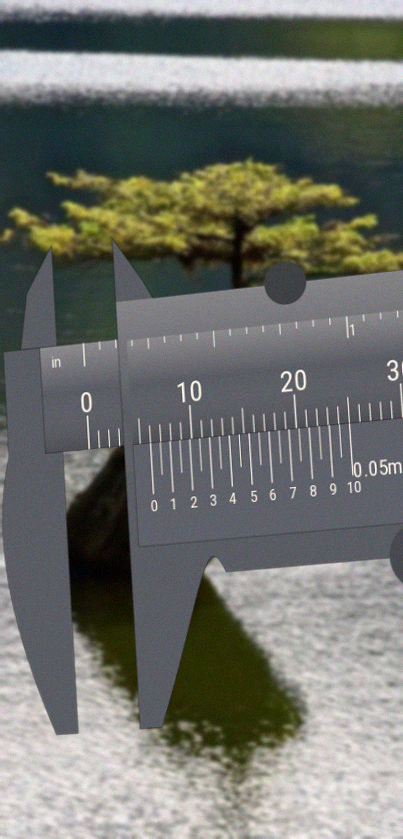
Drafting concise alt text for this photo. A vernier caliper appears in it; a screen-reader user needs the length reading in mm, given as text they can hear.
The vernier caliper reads 6.0 mm
